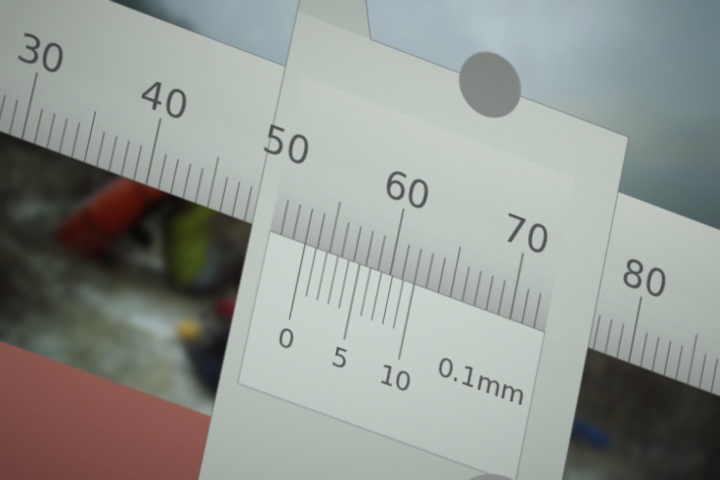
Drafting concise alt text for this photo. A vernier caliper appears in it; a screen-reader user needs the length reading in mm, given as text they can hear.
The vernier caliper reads 53.0 mm
